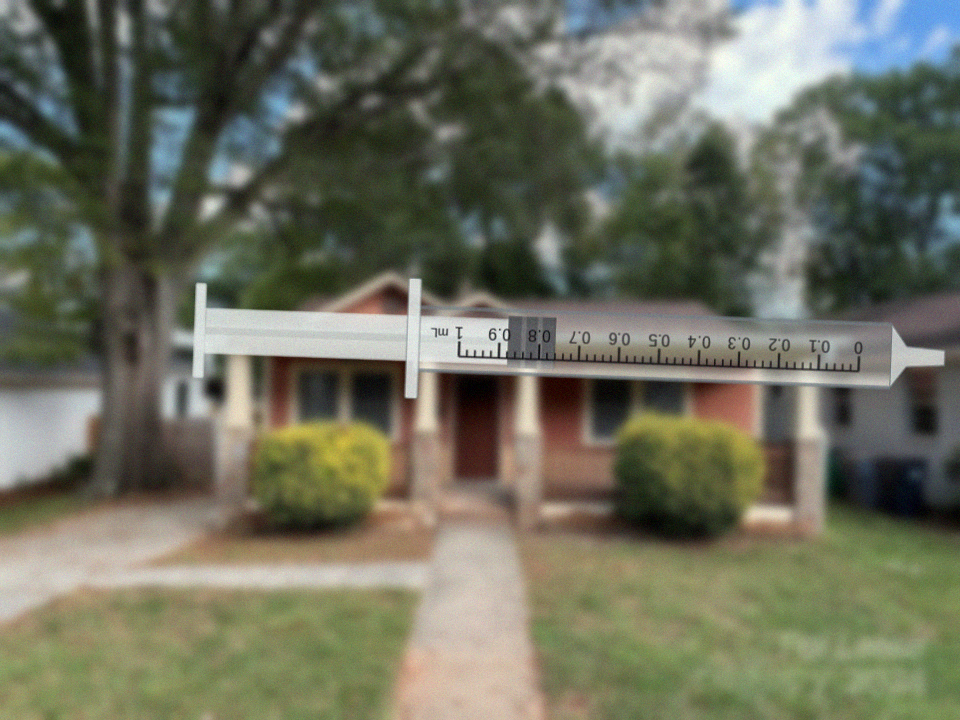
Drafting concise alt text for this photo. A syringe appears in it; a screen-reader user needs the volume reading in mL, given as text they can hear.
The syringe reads 0.76 mL
